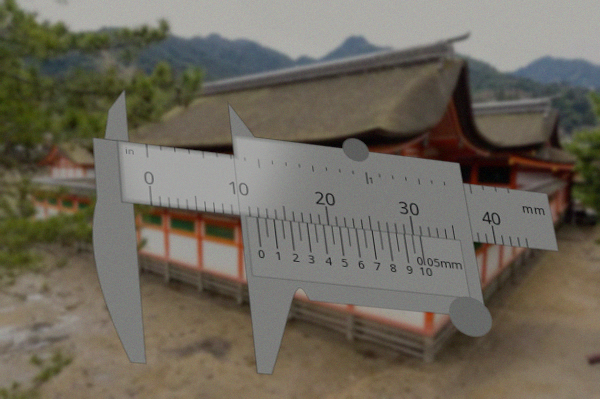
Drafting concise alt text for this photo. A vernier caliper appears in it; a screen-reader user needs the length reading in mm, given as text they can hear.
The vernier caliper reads 11.8 mm
